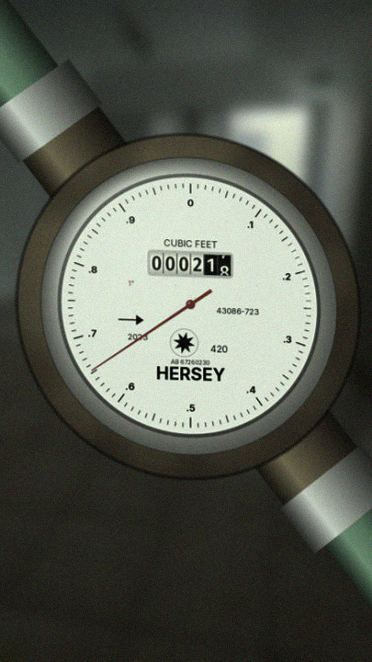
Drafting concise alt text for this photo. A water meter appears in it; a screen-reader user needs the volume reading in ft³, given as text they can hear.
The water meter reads 217.65 ft³
